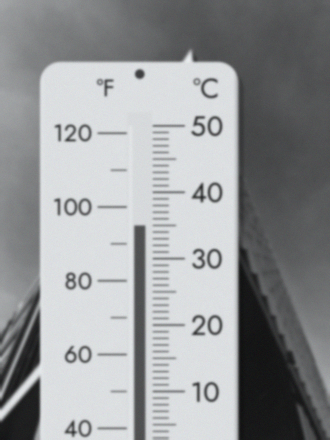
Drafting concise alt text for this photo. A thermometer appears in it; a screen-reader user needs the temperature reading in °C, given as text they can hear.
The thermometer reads 35 °C
